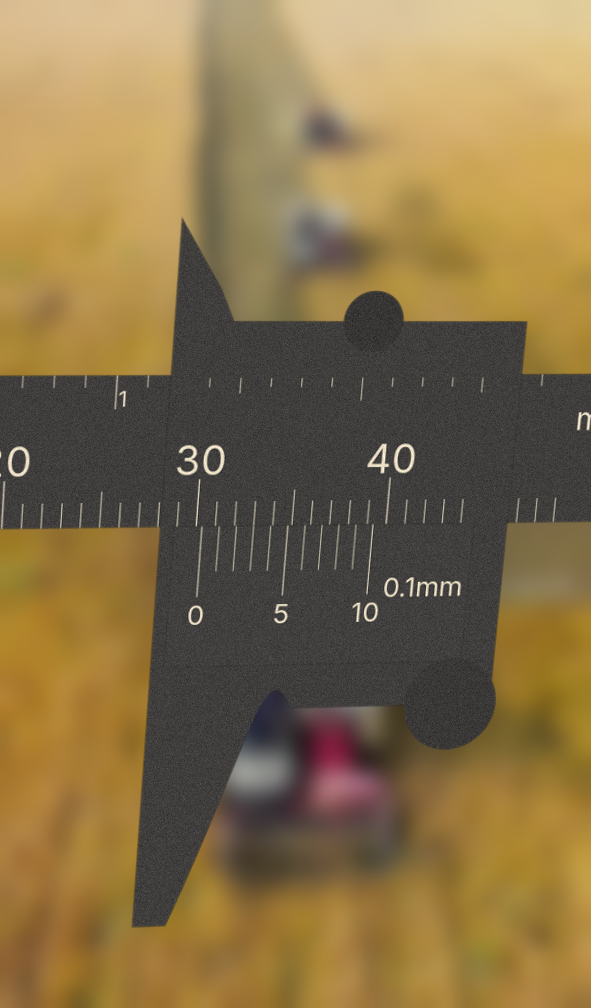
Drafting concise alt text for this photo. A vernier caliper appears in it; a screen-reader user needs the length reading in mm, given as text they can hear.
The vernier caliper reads 30.3 mm
